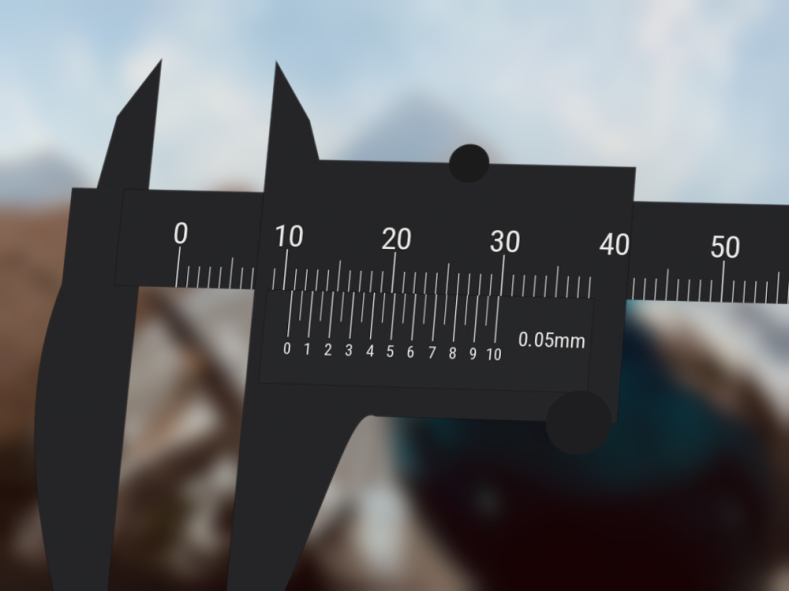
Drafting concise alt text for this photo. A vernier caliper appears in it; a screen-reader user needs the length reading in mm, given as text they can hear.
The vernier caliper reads 10.8 mm
